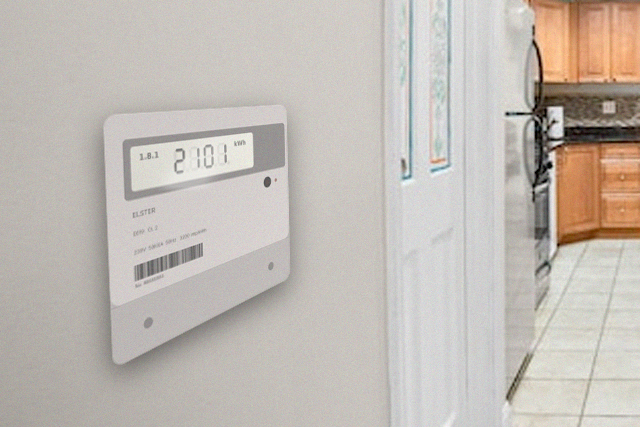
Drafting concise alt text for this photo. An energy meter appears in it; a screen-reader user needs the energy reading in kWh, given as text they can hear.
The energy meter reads 2101 kWh
